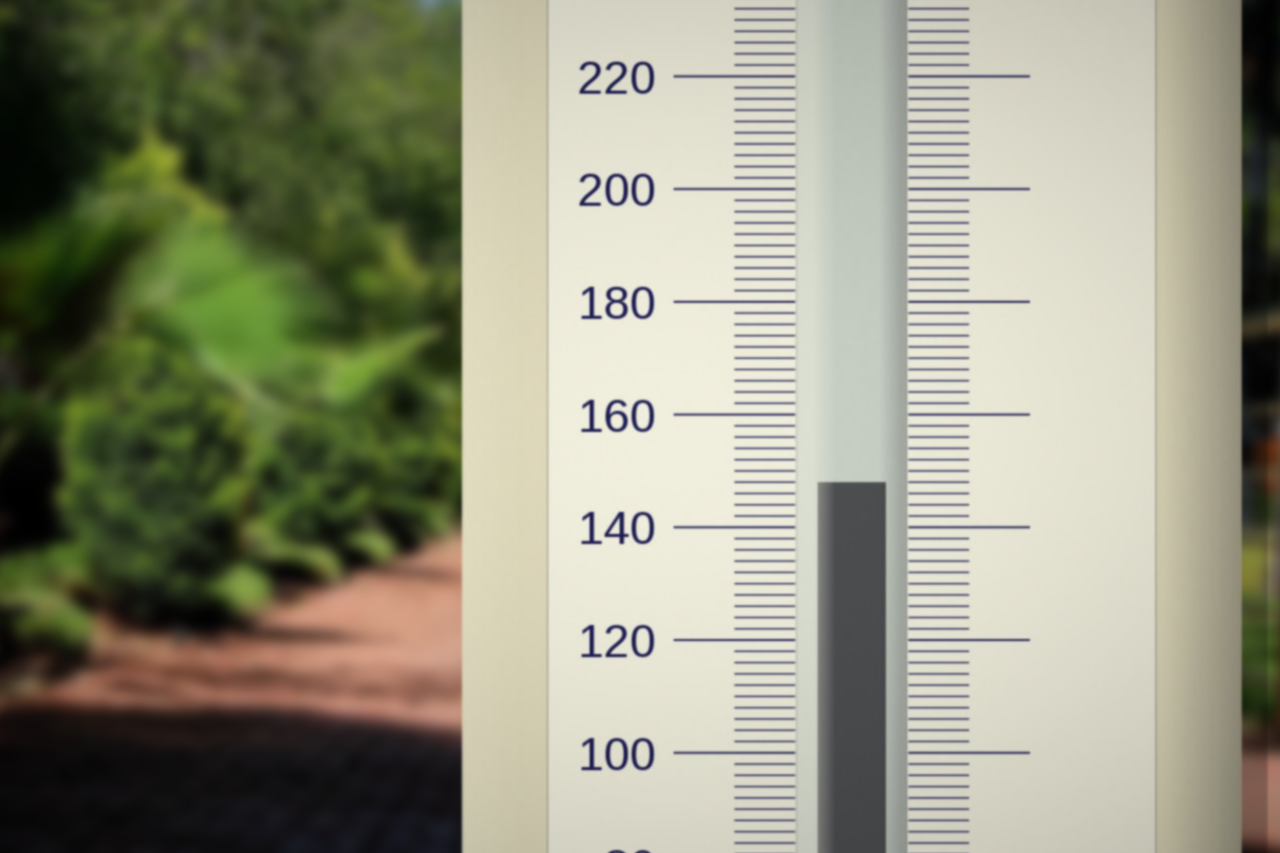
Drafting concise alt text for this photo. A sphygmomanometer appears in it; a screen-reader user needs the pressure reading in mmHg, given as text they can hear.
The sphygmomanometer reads 148 mmHg
